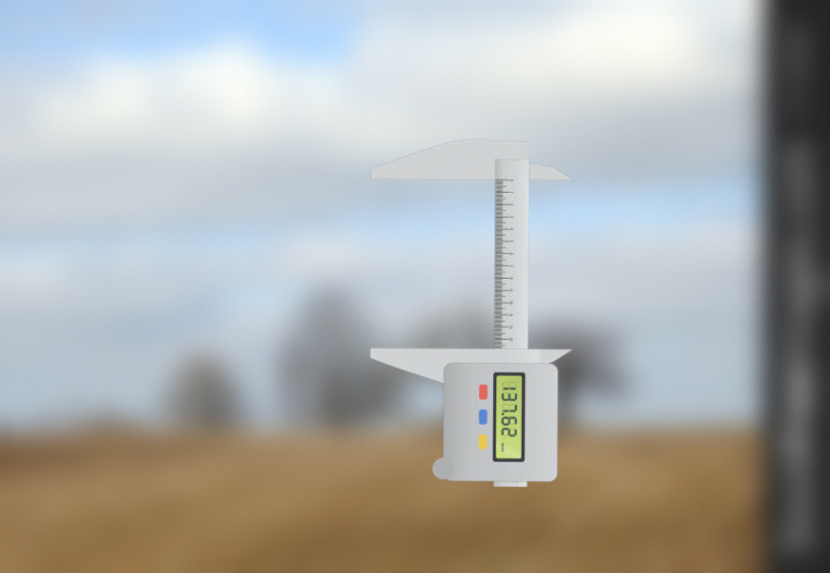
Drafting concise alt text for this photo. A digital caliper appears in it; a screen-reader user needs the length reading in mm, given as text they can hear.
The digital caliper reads 137.62 mm
